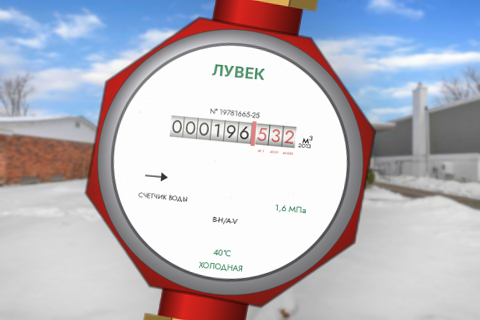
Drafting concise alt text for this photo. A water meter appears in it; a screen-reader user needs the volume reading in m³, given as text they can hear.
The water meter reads 196.532 m³
